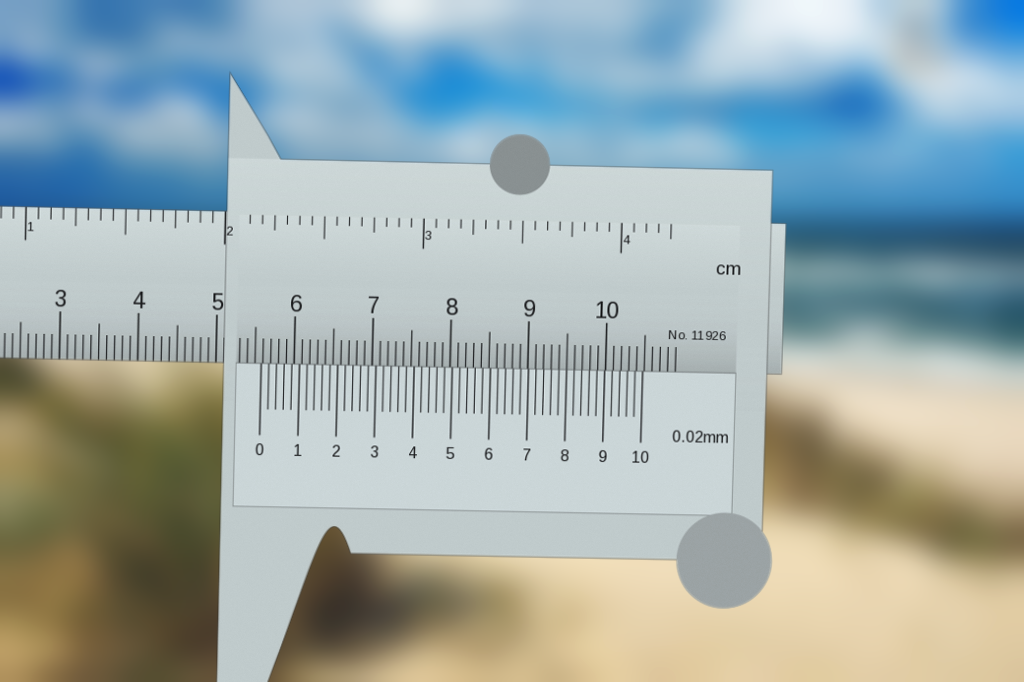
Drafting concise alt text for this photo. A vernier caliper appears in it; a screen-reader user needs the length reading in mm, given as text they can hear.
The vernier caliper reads 55.8 mm
